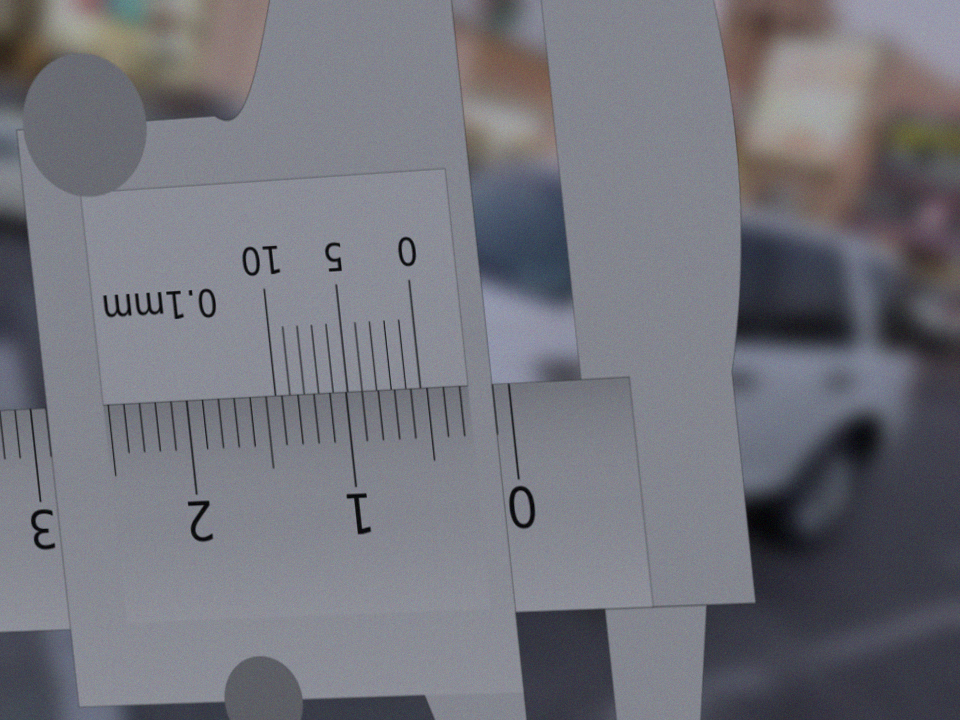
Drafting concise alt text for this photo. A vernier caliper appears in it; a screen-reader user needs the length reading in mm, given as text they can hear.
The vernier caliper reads 5.4 mm
